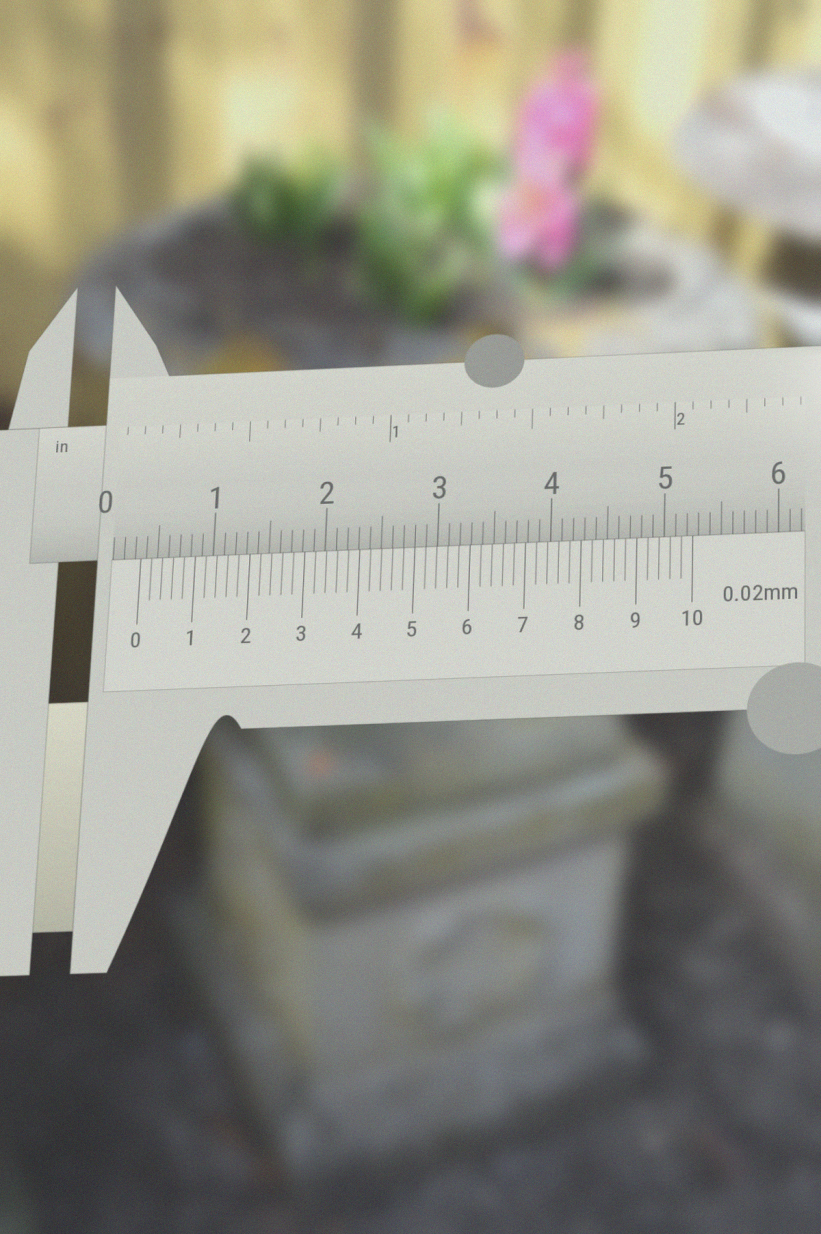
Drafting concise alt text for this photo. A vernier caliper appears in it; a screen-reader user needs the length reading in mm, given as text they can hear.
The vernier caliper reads 3.5 mm
